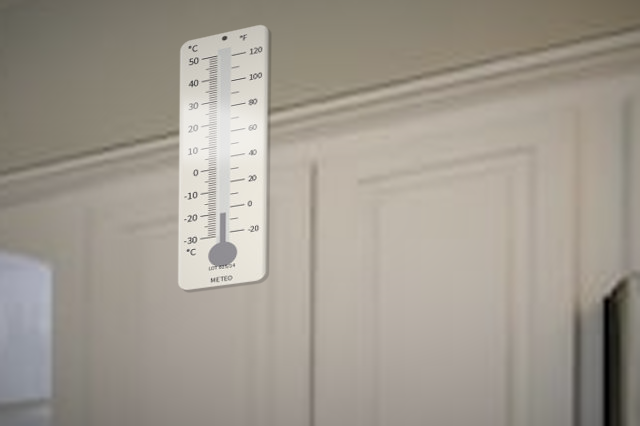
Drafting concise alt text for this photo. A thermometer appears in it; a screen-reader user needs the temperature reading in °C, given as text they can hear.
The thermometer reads -20 °C
